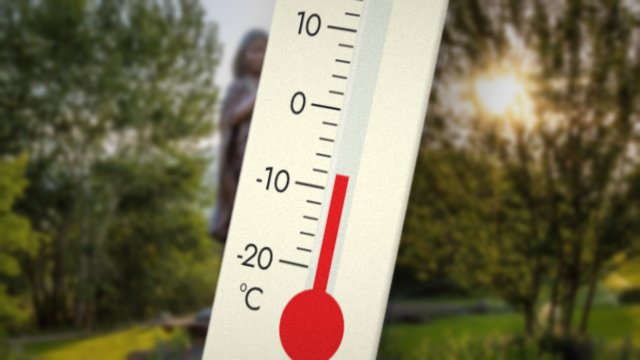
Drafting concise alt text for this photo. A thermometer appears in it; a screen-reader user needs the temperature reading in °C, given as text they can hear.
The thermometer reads -8 °C
